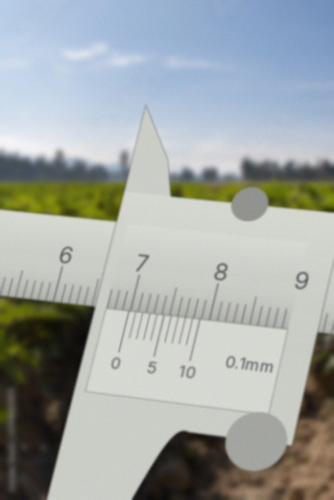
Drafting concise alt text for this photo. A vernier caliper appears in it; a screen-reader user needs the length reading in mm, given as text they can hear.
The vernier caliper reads 69.8 mm
